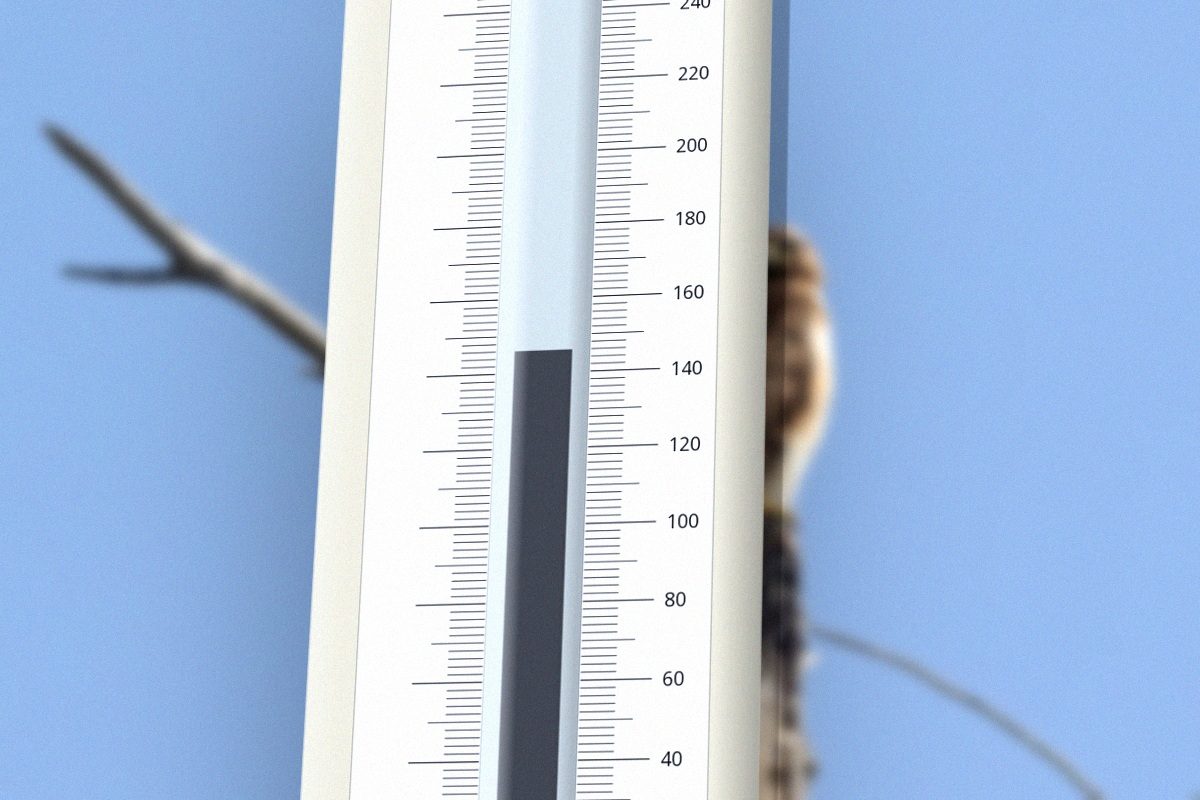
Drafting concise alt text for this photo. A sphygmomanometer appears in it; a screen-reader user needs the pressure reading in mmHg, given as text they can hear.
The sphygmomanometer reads 146 mmHg
